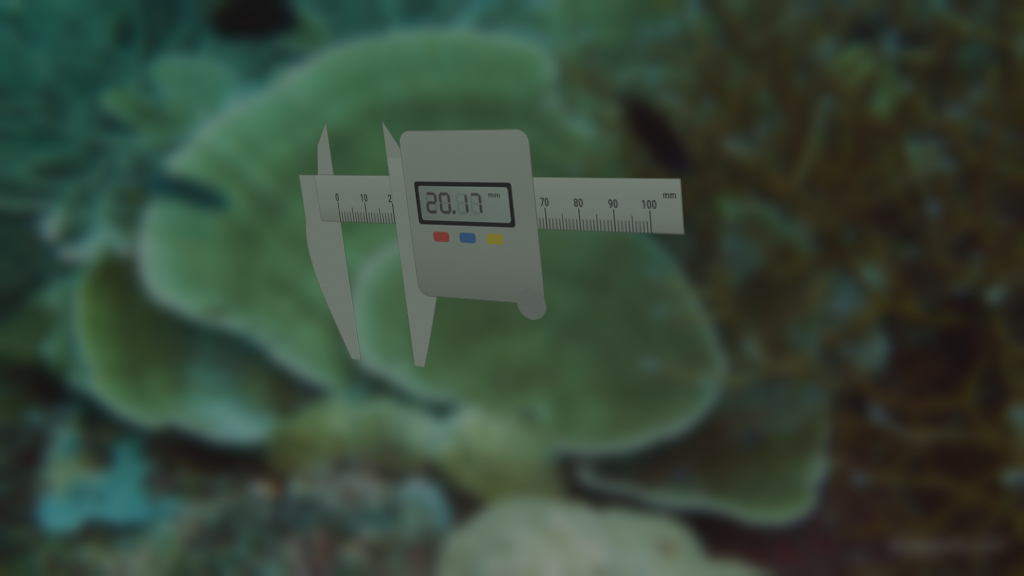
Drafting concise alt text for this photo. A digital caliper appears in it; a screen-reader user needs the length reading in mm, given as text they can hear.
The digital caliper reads 20.17 mm
